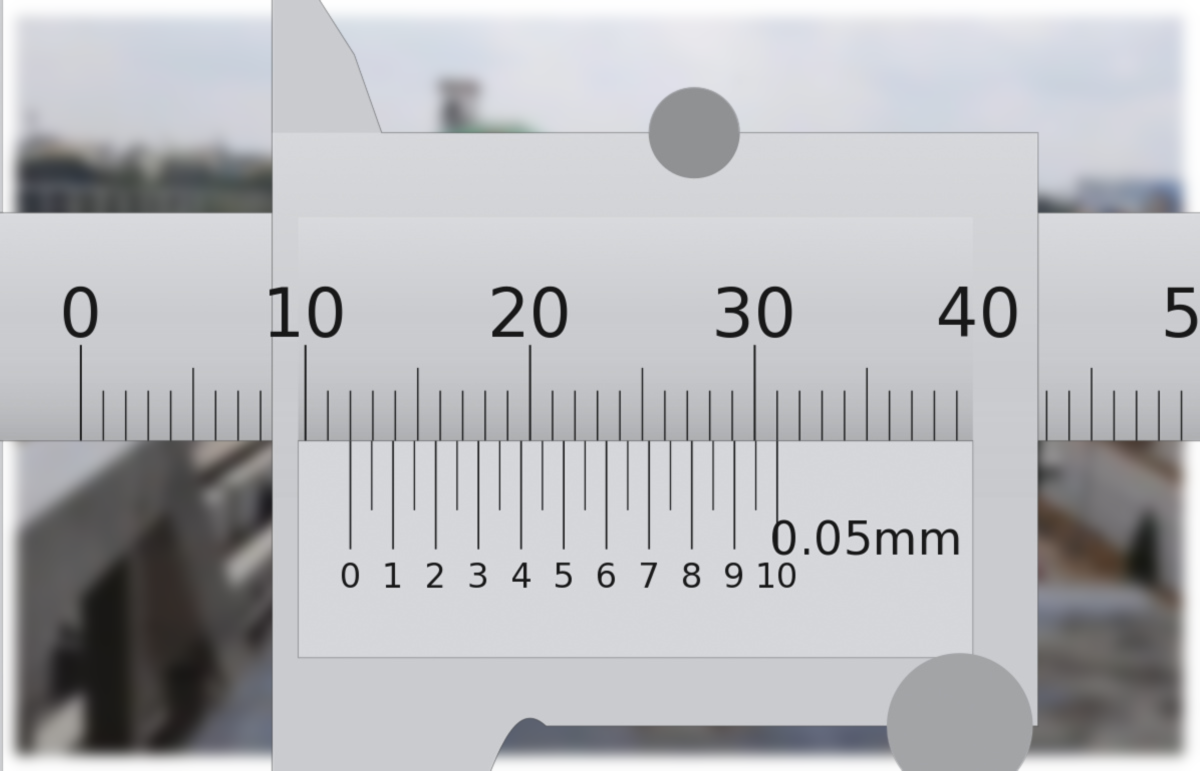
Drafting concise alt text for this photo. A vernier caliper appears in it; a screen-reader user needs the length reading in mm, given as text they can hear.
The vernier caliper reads 12.0 mm
